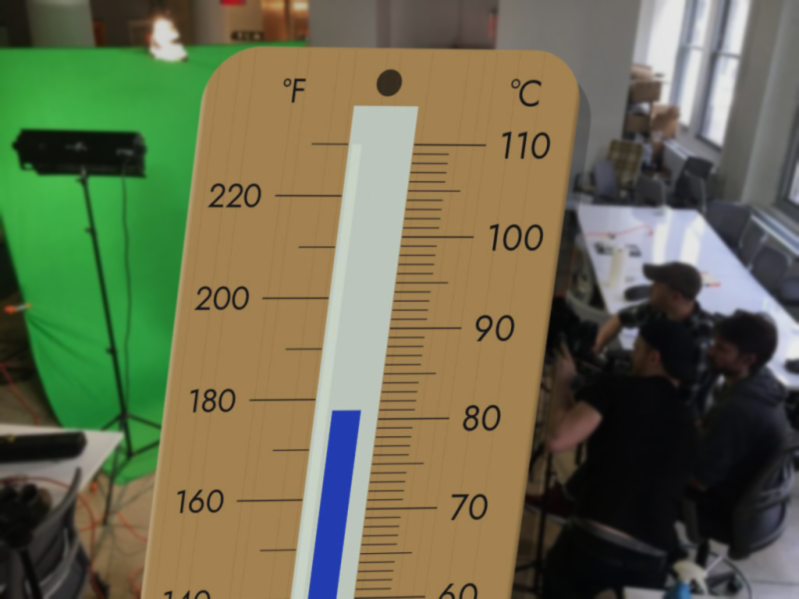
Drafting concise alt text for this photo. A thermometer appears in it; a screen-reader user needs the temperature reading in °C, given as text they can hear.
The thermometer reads 81 °C
